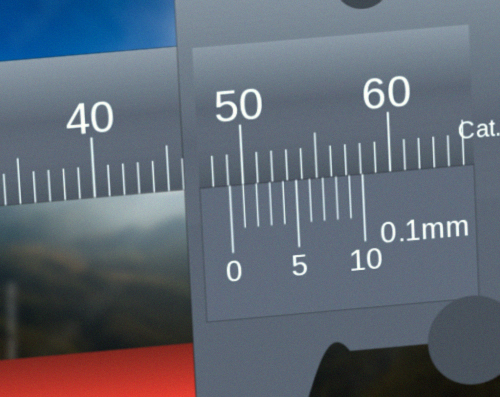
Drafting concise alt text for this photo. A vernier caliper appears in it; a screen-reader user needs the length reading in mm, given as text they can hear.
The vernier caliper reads 49.1 mm
